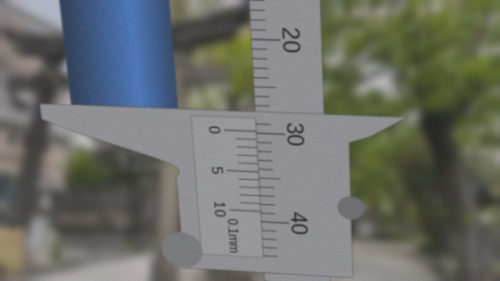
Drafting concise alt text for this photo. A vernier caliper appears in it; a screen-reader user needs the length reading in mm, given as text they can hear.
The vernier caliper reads 29.8 mm
